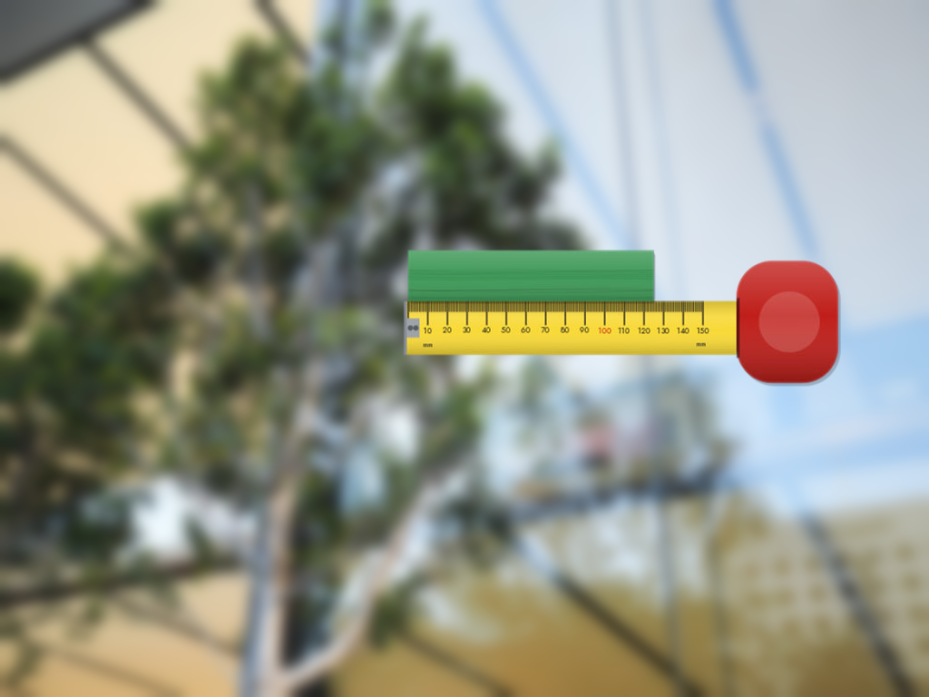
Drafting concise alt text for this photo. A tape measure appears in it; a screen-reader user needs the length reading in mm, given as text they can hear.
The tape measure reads 125 mm
